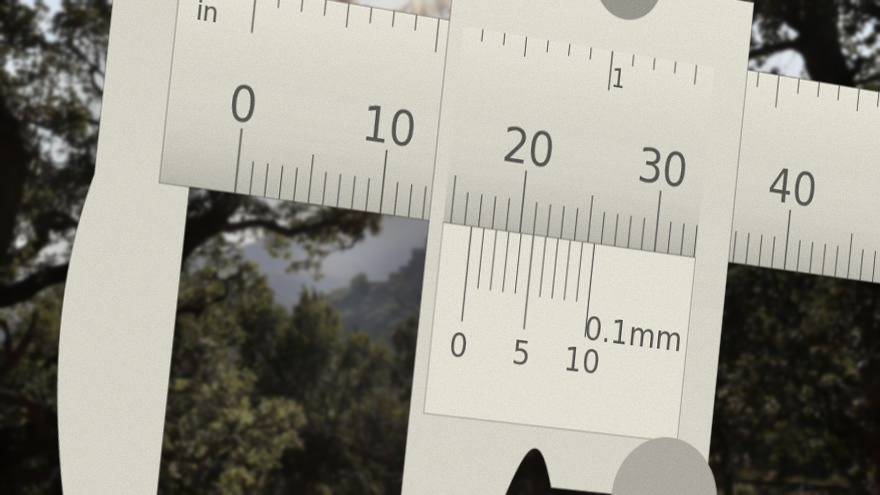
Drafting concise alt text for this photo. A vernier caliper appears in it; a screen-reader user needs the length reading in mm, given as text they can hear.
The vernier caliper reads 16.5 mm
